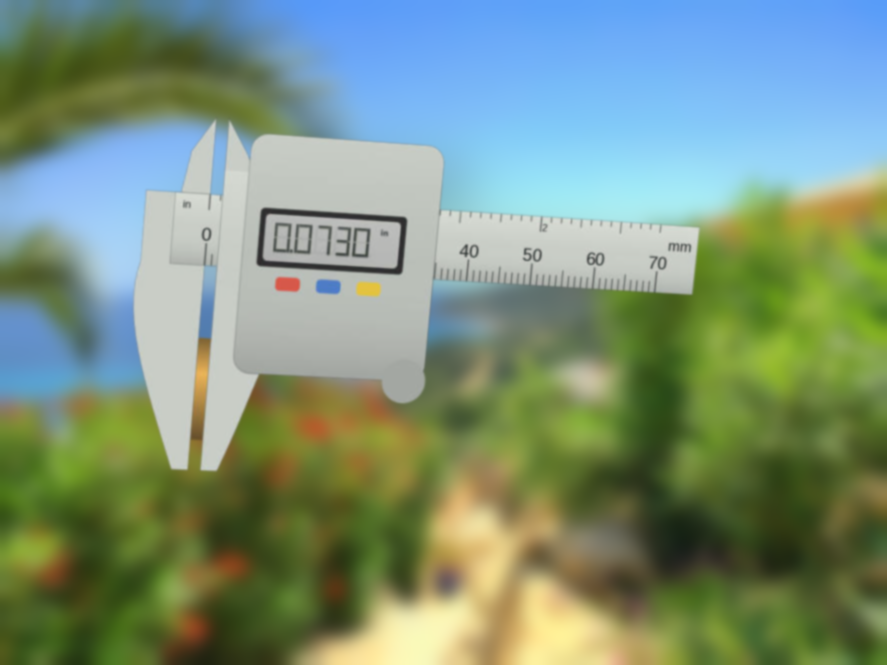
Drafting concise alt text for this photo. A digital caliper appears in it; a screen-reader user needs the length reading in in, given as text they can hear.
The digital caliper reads 0.0730 in
